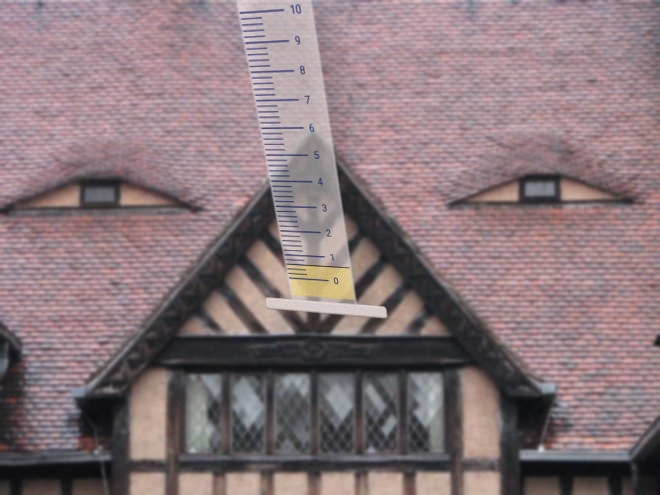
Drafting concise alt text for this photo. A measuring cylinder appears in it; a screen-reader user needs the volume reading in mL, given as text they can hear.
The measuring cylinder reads 0.6 mL
